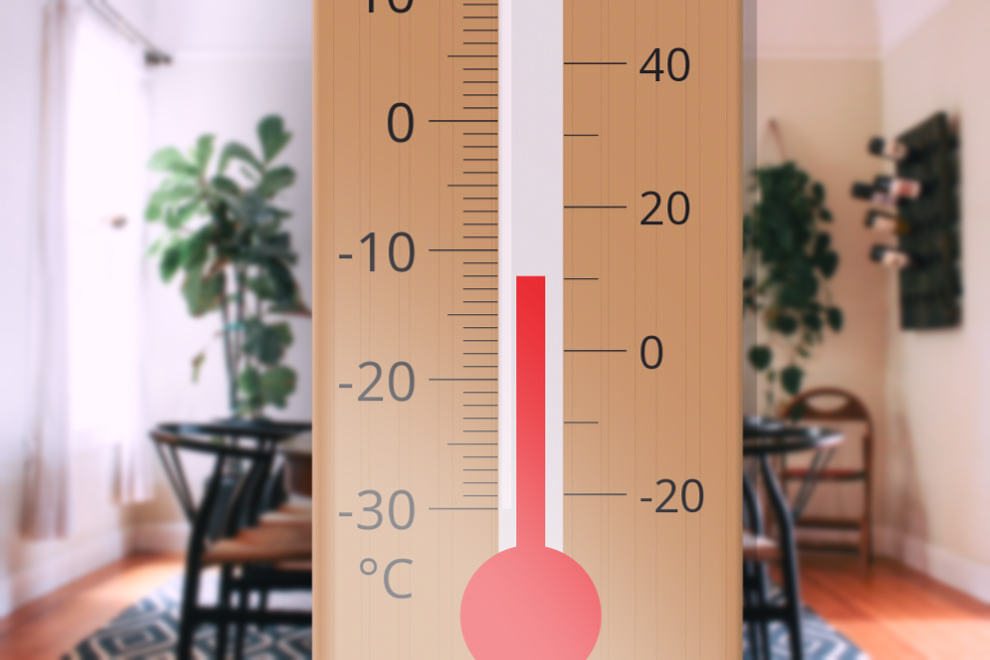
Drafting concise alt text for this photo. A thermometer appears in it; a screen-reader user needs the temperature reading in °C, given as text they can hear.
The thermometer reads -12 °C
